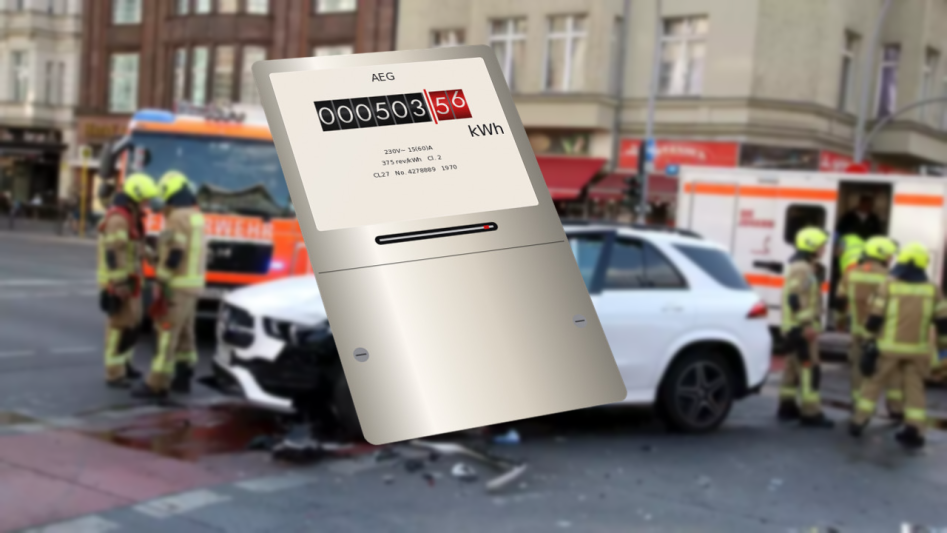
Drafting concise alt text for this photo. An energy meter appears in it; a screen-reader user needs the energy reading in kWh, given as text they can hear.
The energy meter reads 503.56 kWh
